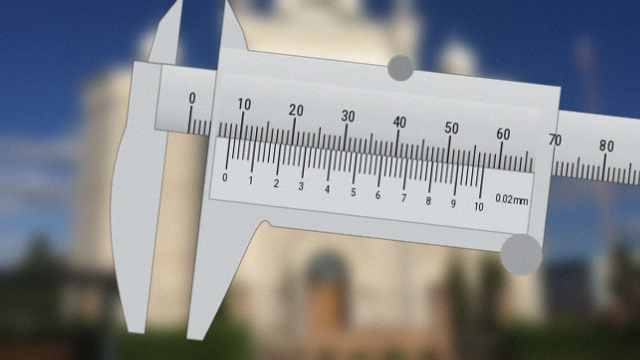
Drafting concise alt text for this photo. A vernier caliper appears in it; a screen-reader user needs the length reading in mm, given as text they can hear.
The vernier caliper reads 8.0 mm
